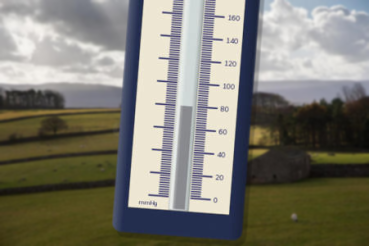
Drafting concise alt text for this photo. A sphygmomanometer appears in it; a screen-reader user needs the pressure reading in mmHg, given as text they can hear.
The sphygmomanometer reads 80 mmHg
